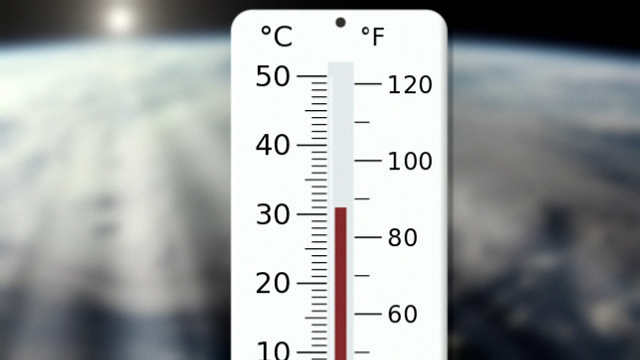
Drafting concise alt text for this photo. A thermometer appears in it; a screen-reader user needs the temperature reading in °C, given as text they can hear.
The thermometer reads 31 °C
